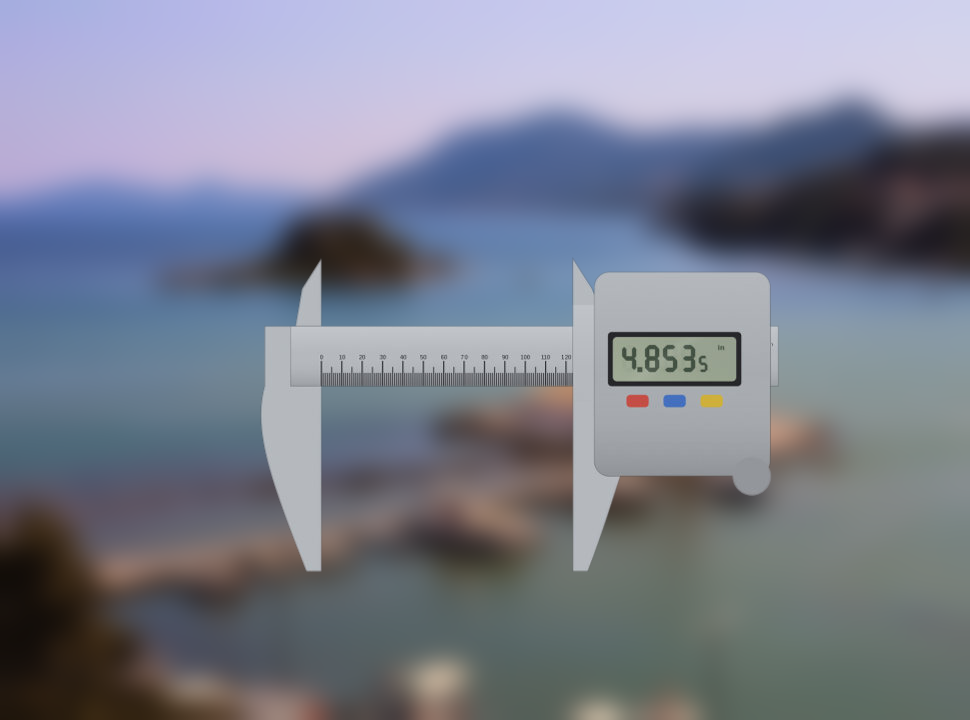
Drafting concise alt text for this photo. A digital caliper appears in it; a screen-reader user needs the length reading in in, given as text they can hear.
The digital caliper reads 4.8535 in
